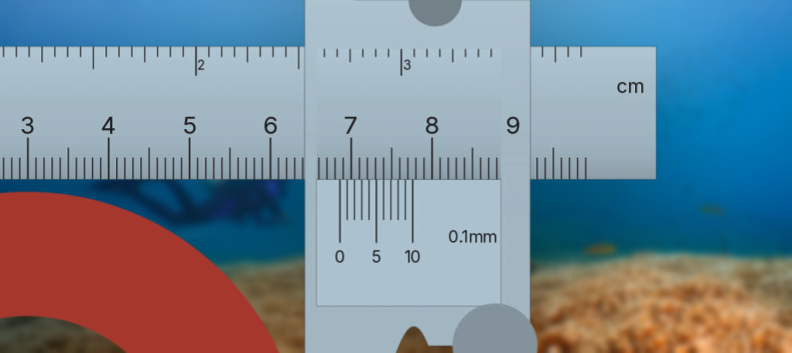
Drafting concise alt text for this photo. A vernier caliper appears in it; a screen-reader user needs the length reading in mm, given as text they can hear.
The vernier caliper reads 68.6 mm
